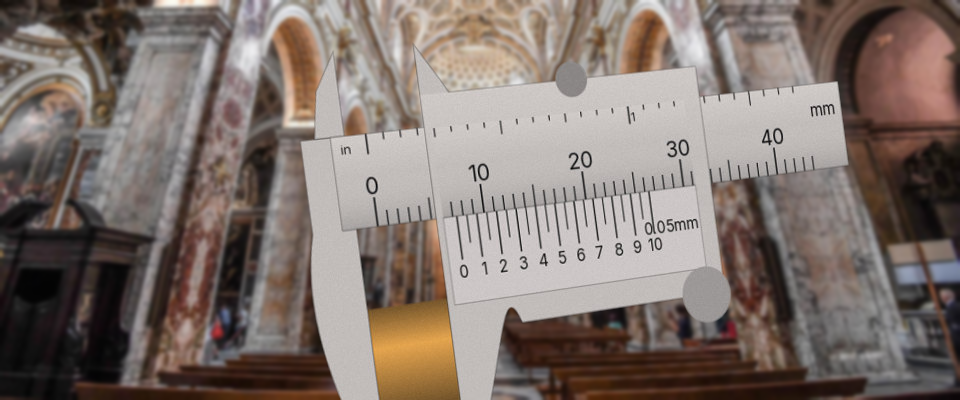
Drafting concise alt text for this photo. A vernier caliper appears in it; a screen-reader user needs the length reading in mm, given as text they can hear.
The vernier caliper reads 7.4 mm
